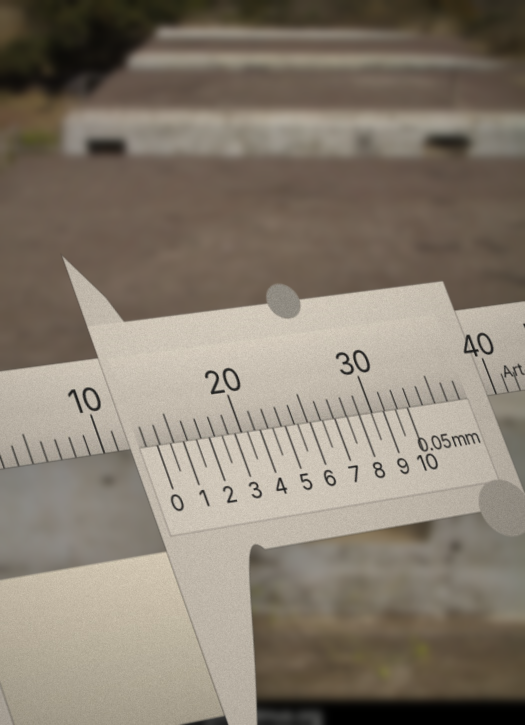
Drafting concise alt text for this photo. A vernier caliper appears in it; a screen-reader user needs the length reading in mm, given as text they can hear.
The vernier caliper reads 13.8 mm
